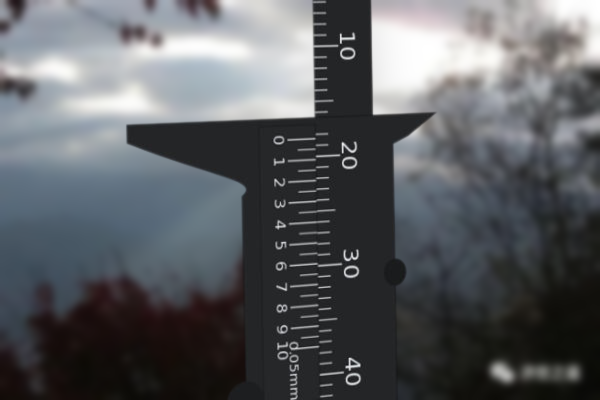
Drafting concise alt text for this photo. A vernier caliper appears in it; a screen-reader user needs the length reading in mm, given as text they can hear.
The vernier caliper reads 18.4 mm
